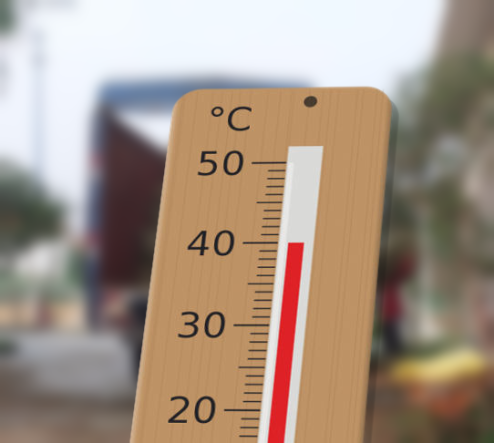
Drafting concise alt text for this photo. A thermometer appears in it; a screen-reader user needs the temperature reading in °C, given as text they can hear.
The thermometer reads 40 °C
